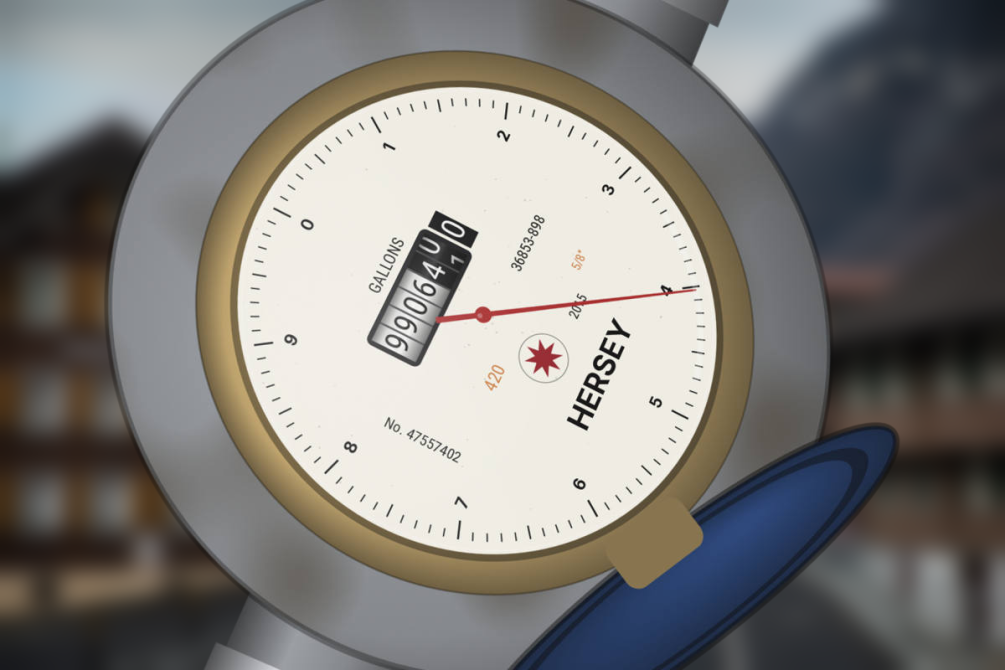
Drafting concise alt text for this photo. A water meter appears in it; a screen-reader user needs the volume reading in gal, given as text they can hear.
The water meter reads 9906404.0 gal
